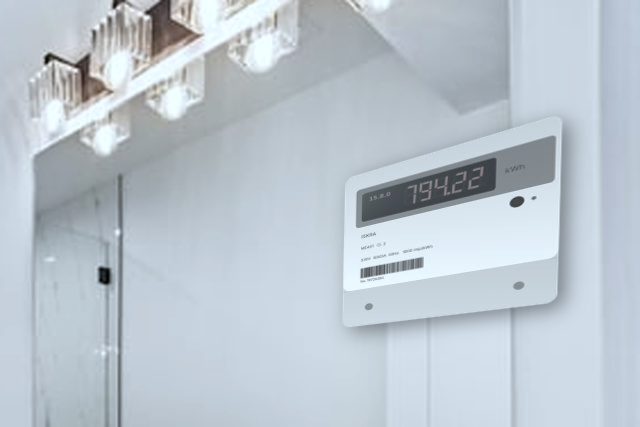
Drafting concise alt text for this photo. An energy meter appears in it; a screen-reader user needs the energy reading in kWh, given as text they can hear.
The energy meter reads 794.22 kWh
